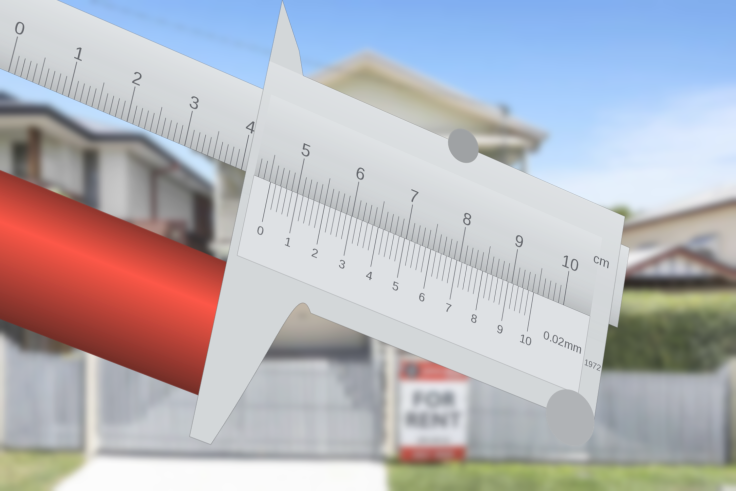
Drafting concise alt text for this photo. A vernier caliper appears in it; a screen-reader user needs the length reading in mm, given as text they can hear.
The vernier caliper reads 45.2 mm
